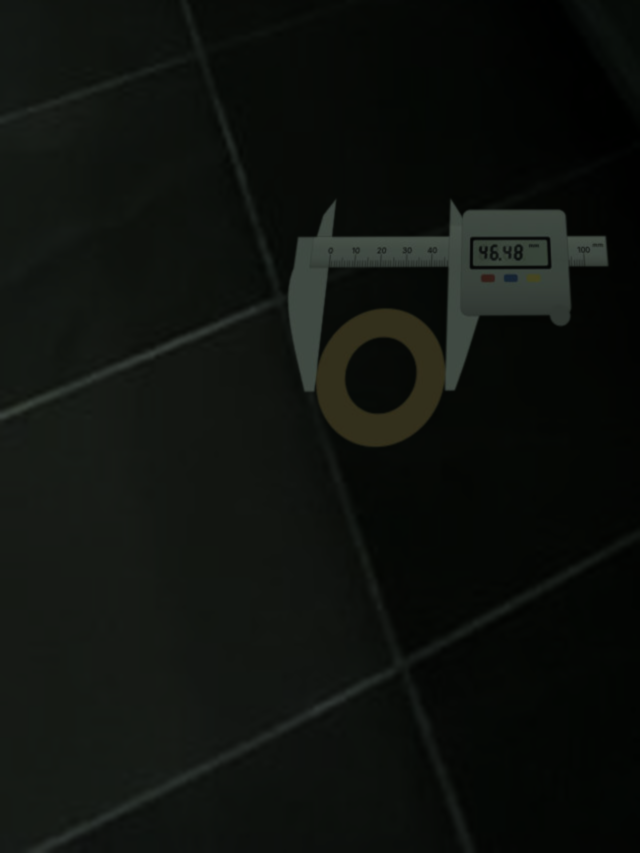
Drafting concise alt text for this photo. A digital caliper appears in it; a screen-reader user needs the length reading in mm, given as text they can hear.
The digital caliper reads 46.48 mm
